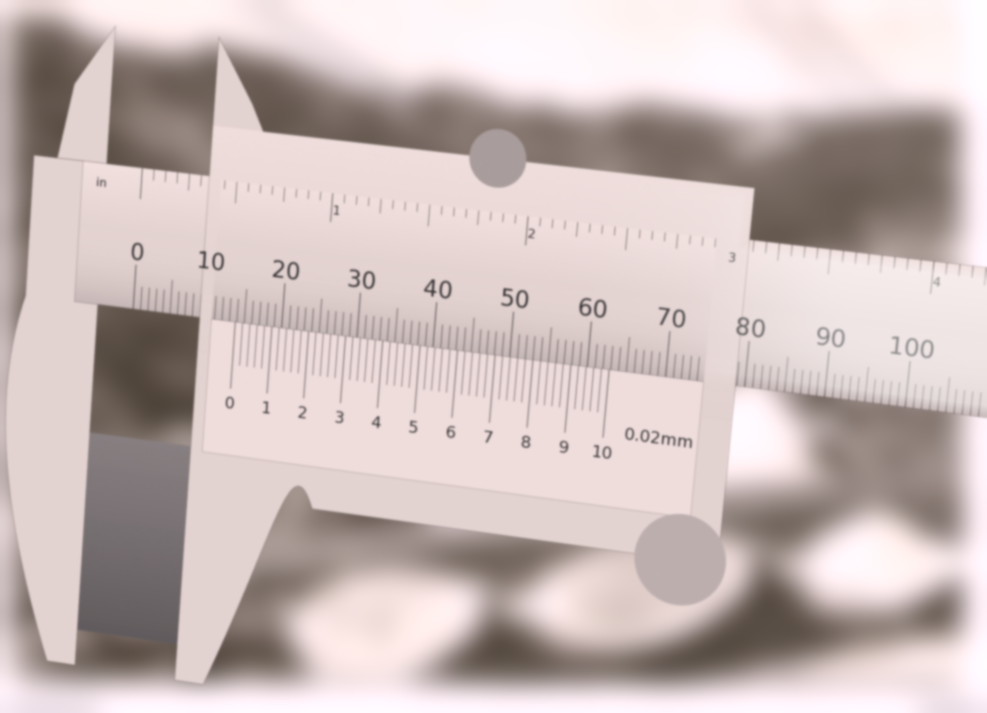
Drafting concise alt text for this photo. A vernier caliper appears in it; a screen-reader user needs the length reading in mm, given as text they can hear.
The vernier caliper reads 13.8 mm
